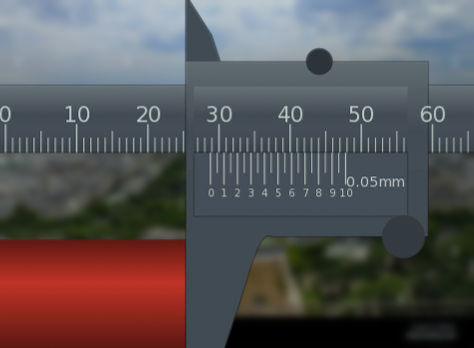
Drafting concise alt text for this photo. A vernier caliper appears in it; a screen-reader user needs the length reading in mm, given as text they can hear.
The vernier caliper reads 28.8 mm
